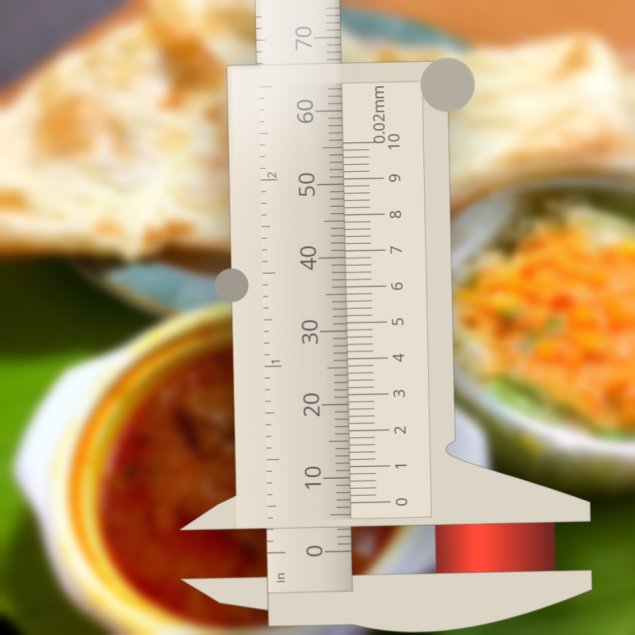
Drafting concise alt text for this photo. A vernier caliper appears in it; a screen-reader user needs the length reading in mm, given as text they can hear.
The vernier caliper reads 6.6 mm
